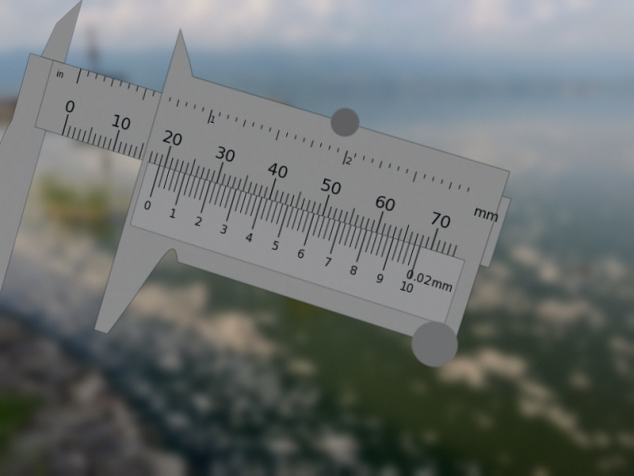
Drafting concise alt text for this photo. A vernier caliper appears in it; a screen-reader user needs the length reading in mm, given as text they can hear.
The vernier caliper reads 19.0 mm
